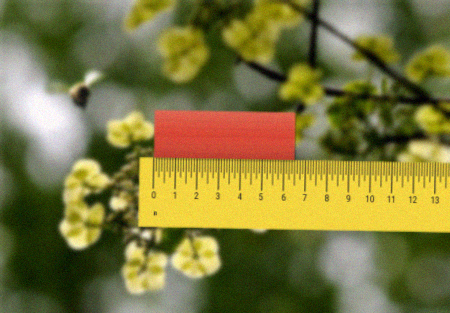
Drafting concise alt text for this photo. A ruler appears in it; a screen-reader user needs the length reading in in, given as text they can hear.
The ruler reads 6.5 in
